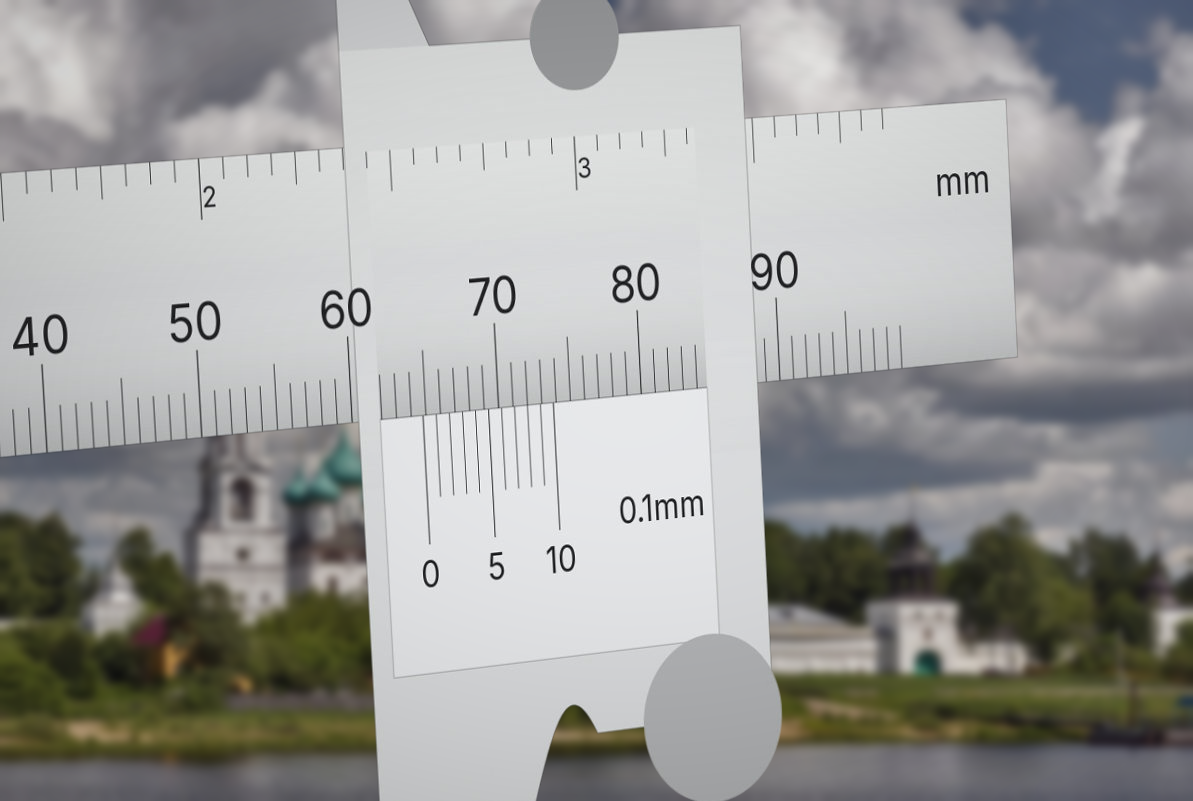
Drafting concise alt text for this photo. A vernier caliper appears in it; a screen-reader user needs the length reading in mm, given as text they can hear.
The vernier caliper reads 64.8 mm
